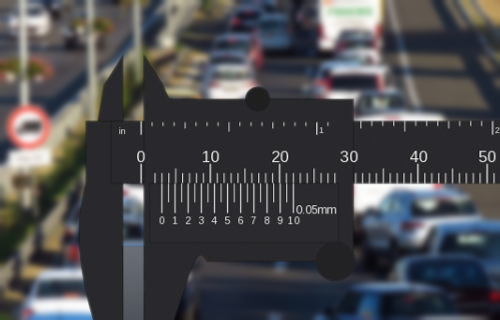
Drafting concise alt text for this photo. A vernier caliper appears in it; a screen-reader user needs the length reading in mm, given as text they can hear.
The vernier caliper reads 3.0 mm
